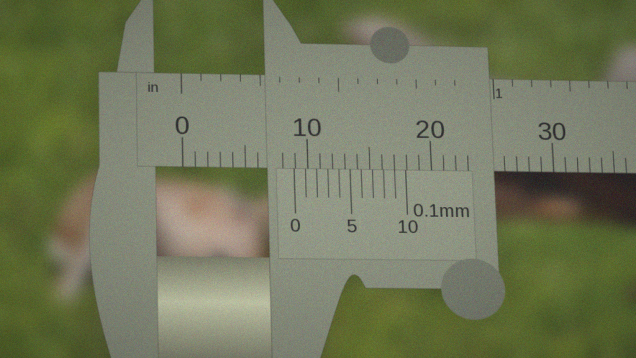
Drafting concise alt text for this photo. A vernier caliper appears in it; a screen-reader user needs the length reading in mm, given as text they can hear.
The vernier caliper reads 8.9 mm
